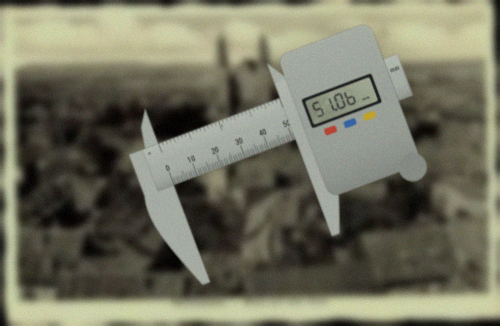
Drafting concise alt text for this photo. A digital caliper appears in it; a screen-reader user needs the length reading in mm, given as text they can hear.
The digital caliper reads 51.06 mm
